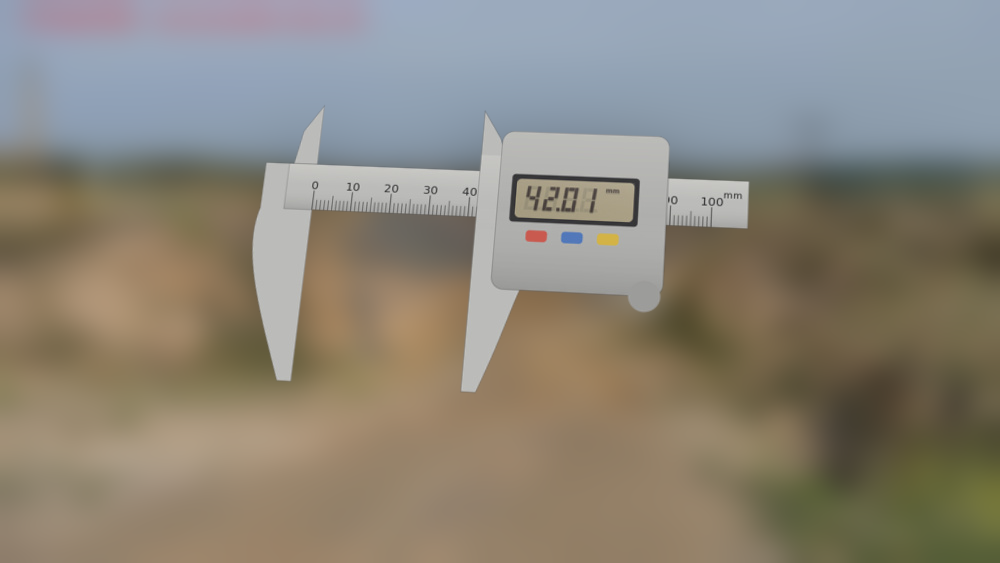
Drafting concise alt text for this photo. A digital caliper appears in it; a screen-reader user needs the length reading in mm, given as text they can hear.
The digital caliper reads 42.01 mm
